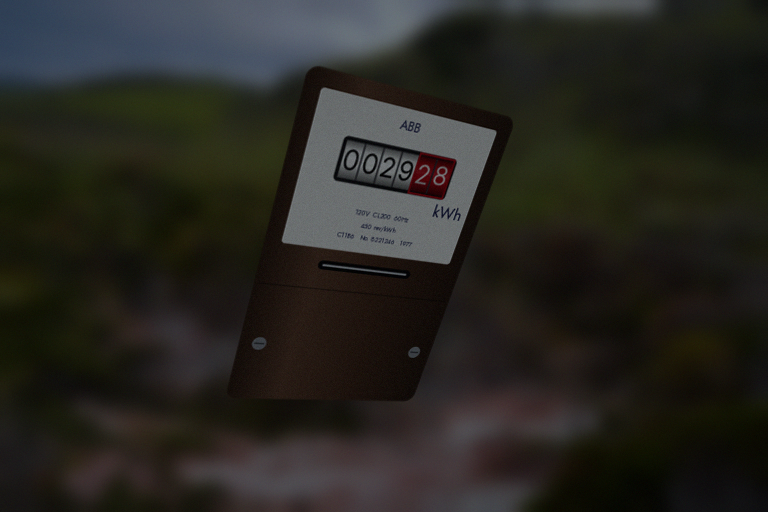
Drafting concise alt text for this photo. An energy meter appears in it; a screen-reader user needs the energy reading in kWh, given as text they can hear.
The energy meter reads 29.28 kWh
